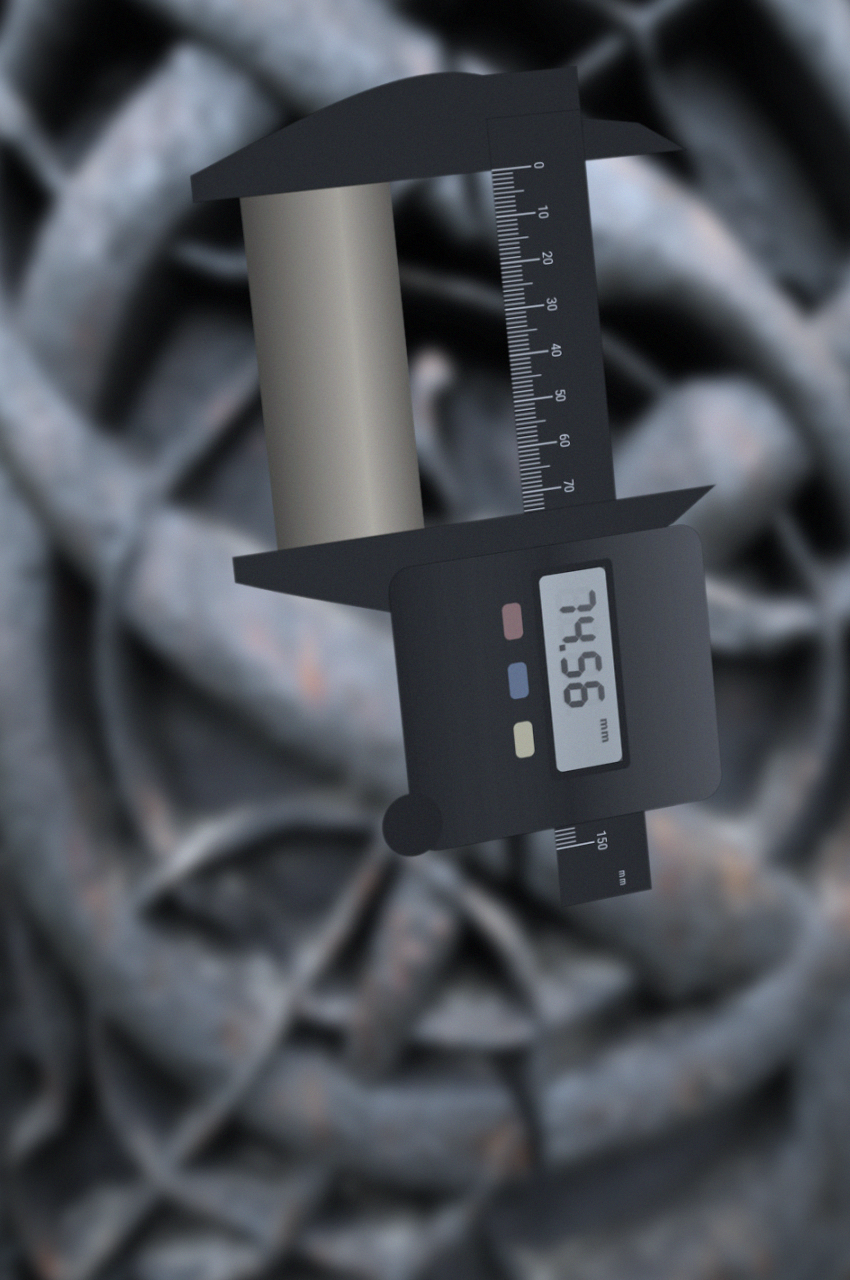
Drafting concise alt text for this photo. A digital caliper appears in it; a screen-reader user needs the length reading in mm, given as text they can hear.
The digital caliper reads 74.56 mm
